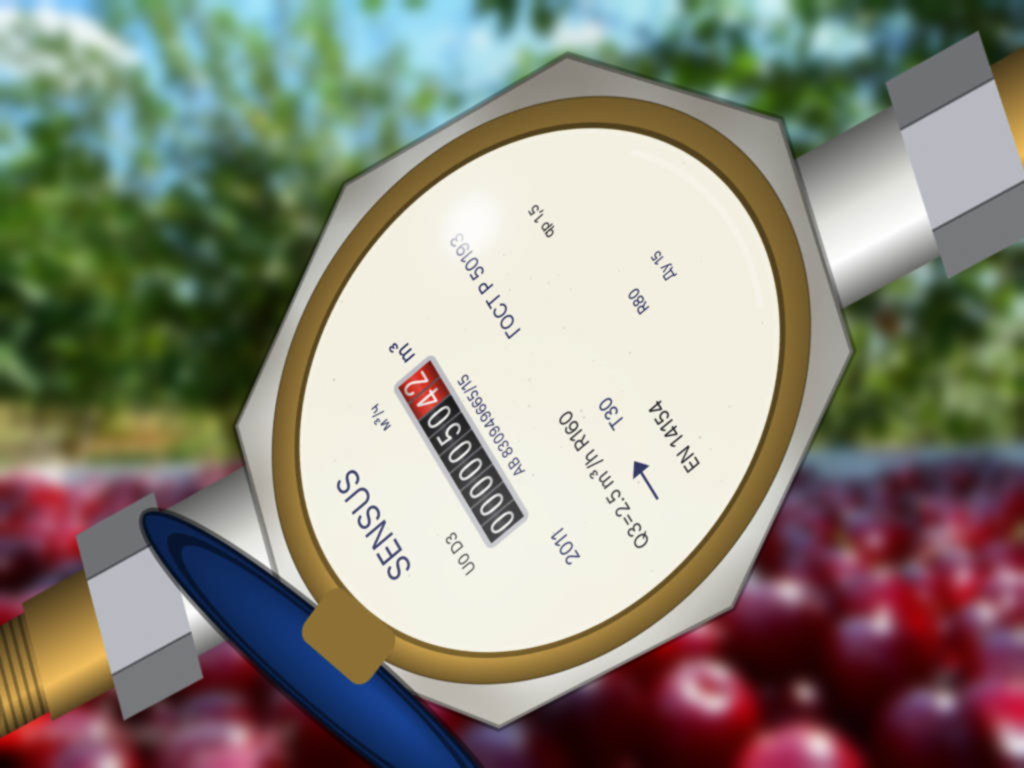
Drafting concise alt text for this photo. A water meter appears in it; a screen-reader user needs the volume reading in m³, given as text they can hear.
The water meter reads 50.42 m³
